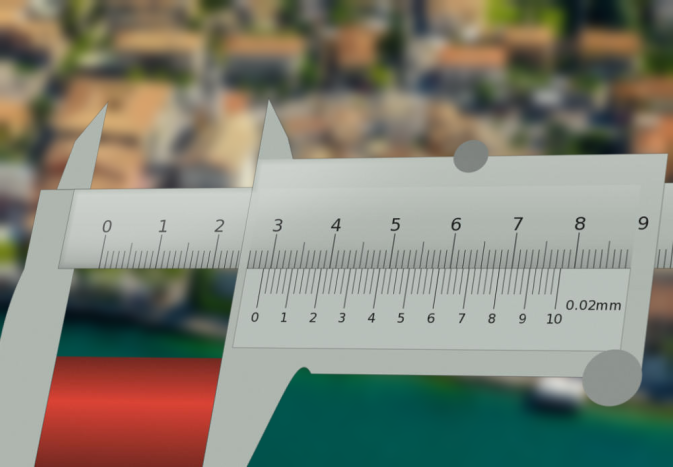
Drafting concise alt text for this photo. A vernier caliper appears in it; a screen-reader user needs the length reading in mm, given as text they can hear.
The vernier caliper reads 28.8 mm
